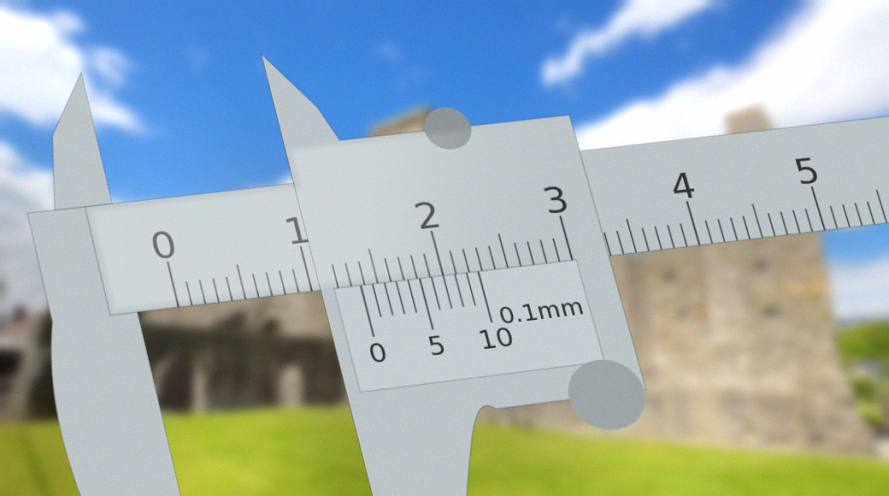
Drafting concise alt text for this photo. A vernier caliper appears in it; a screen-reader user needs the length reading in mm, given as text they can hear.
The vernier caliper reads 13.7 mm
